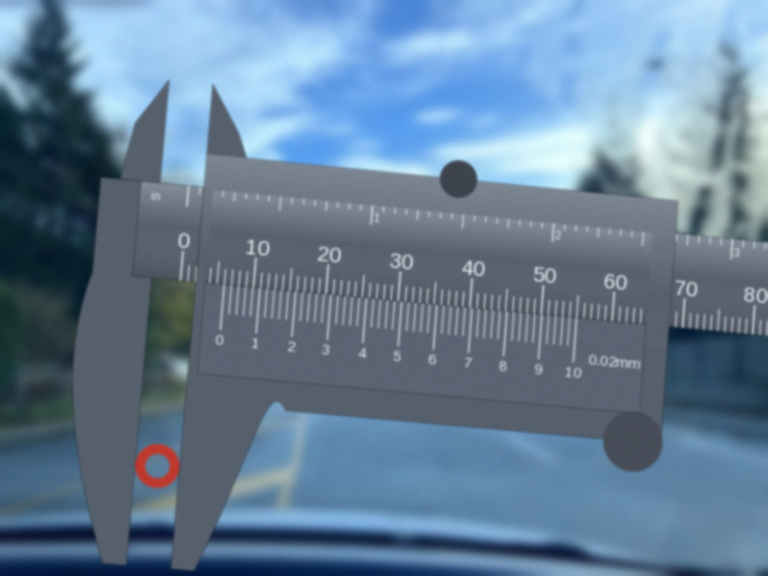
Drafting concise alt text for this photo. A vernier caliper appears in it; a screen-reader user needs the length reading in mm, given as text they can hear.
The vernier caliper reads 6.0 mm
